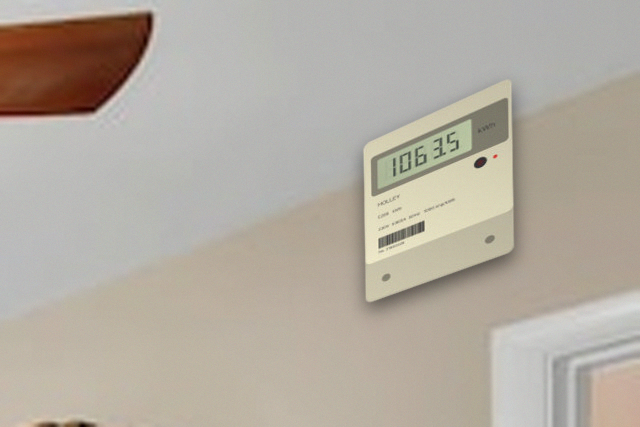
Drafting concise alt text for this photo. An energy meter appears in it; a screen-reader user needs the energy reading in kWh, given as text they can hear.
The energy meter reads 1063.5 kWh
